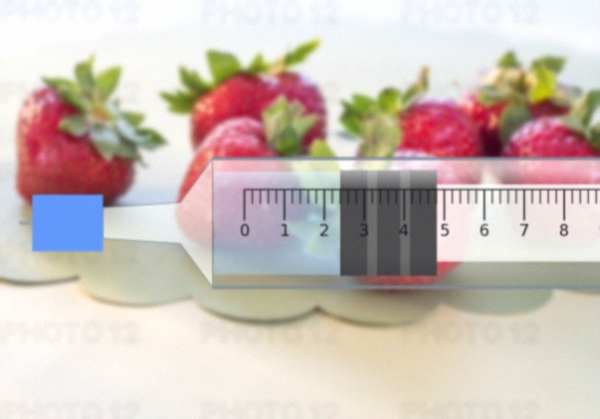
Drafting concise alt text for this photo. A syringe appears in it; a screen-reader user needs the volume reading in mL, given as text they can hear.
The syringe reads 2.4 mL
